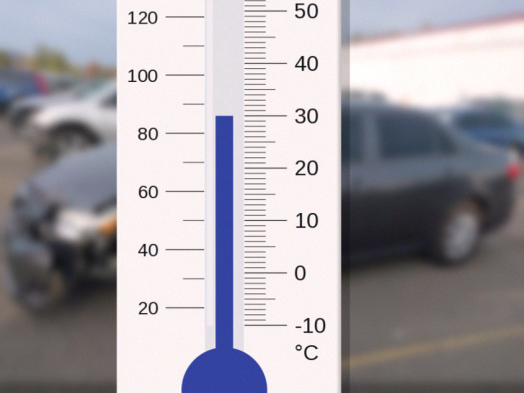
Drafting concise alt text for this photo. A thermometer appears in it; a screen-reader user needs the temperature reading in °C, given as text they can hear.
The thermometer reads 30 °C
